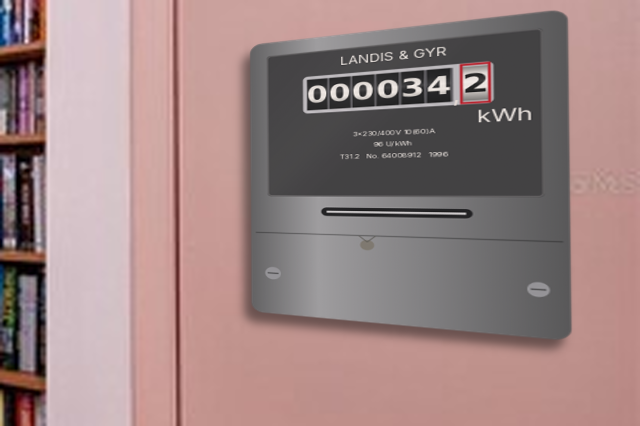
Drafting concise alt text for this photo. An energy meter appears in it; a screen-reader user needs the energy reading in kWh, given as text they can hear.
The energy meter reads 34.2 kWh
